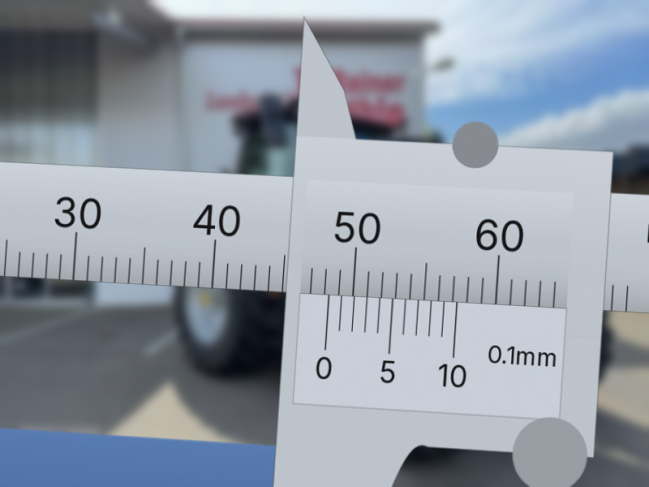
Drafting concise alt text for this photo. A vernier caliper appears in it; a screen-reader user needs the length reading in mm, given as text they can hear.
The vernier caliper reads 48.3 mm
